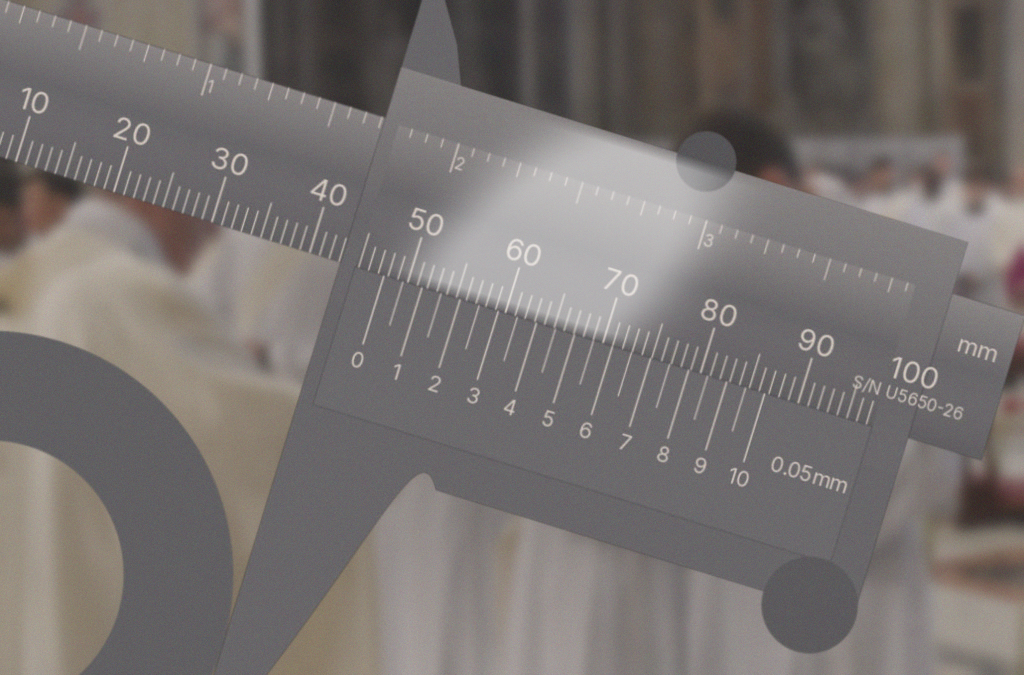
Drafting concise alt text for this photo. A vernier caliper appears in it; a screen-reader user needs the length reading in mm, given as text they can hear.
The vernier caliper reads 47.6 mm
